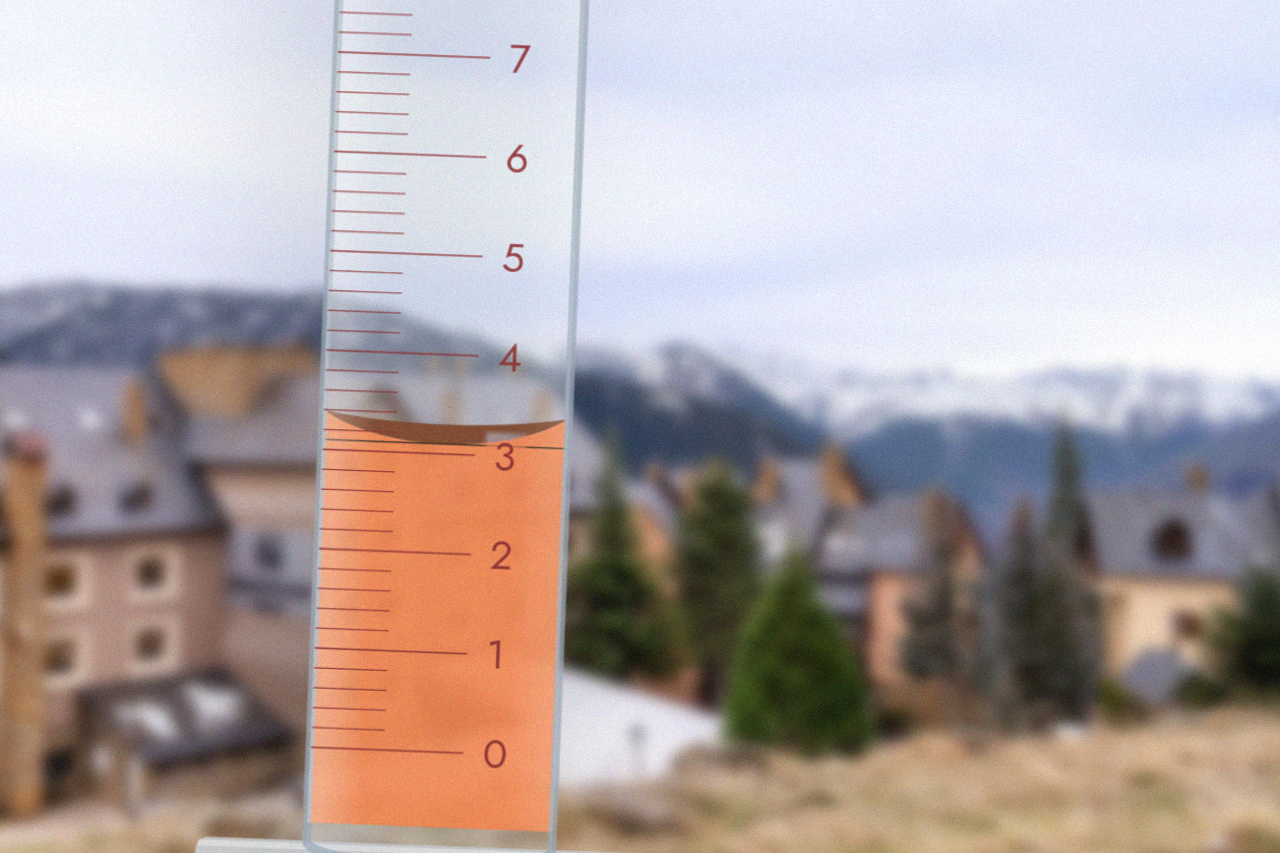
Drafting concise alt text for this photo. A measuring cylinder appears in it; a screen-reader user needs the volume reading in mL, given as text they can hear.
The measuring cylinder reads 3.1 mL
